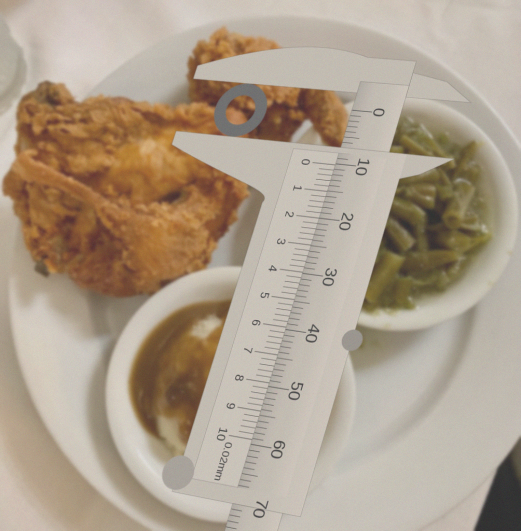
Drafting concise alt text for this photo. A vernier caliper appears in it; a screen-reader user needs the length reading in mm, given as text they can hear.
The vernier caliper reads 10.2 mm
